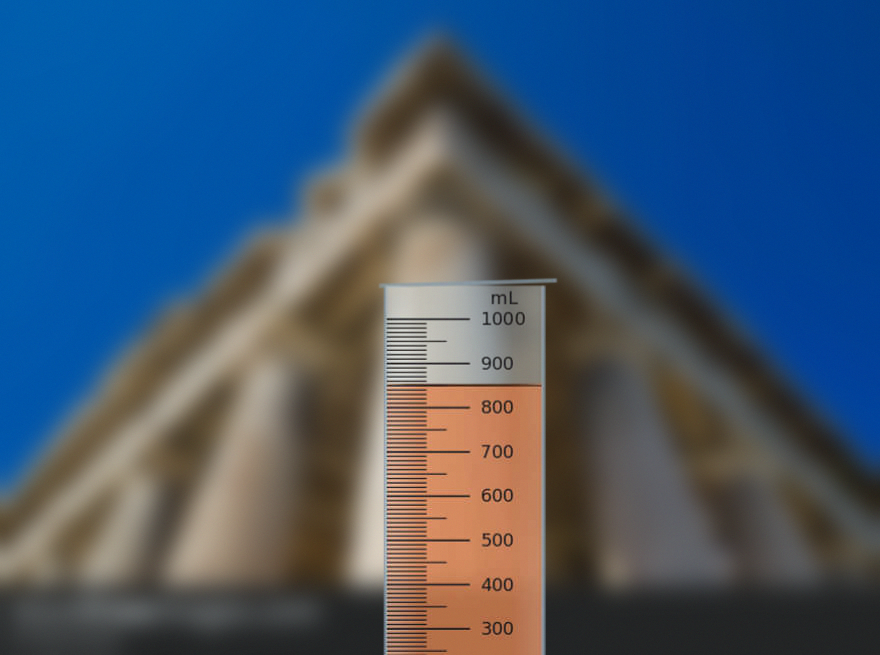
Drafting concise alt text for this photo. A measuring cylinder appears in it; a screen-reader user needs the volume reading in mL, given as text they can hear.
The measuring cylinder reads 850 mL
